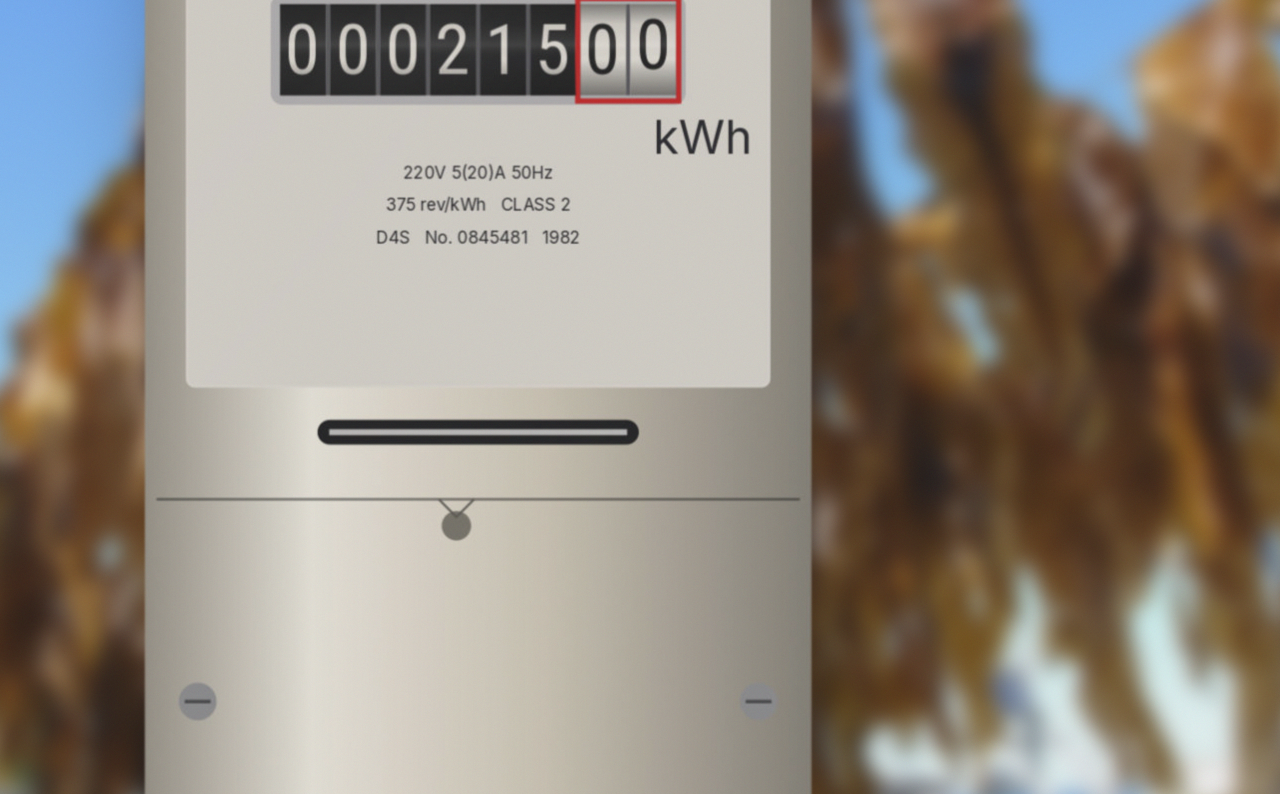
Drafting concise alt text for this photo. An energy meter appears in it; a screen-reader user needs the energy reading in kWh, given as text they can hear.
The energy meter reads 215.00 kWh
